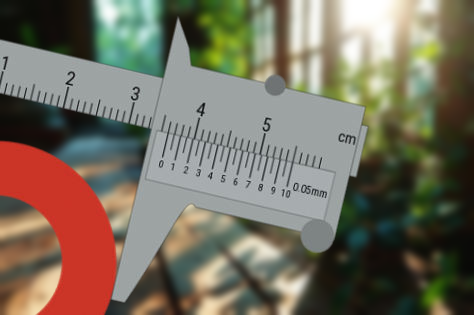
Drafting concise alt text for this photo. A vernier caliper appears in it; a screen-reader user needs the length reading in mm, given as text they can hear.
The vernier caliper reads 36.0 mm
